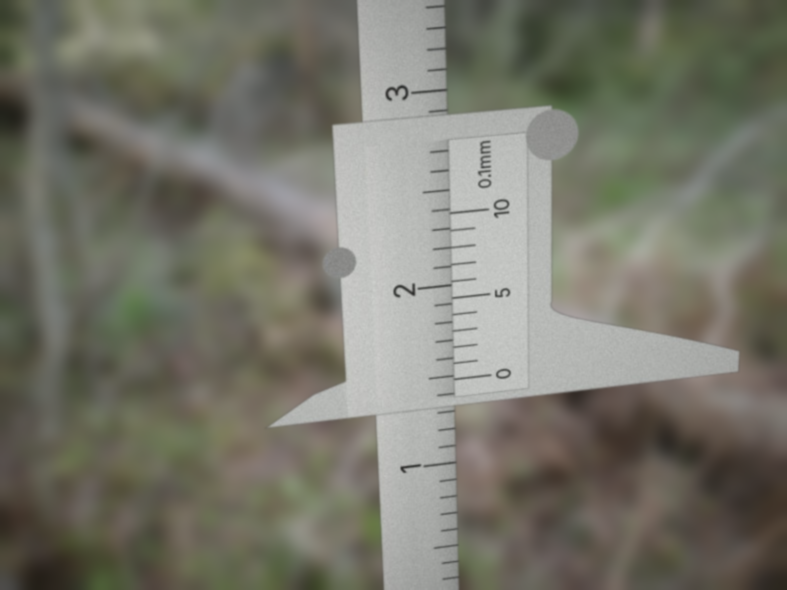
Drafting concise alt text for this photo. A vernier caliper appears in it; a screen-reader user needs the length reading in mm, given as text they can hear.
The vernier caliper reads 14.8 mm
